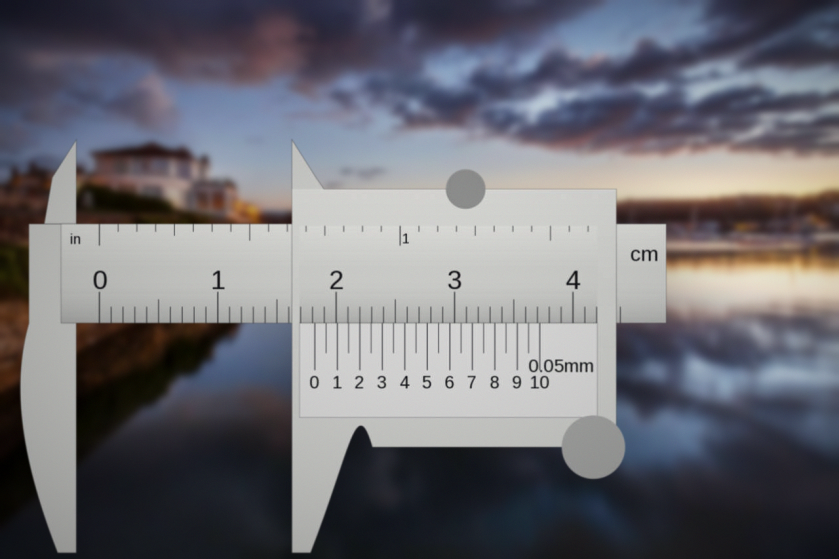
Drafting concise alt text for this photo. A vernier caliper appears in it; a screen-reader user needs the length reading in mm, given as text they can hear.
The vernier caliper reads 18.2 mm
